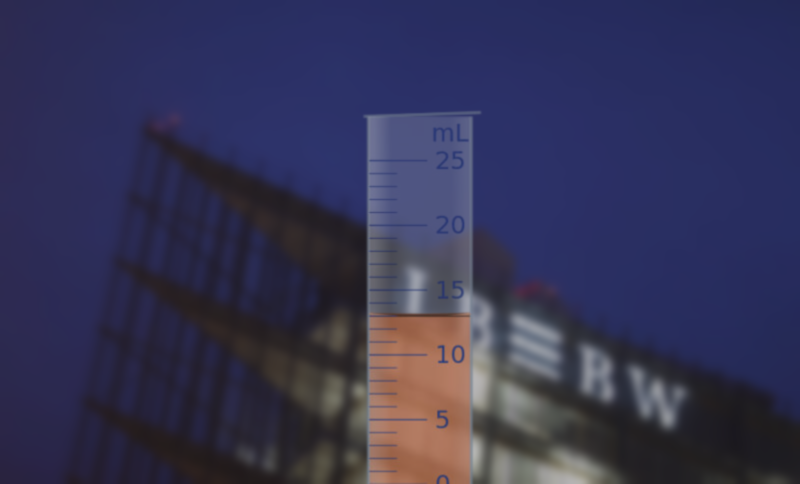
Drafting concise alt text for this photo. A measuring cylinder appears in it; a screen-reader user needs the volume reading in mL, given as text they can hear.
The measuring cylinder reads 13 mL
